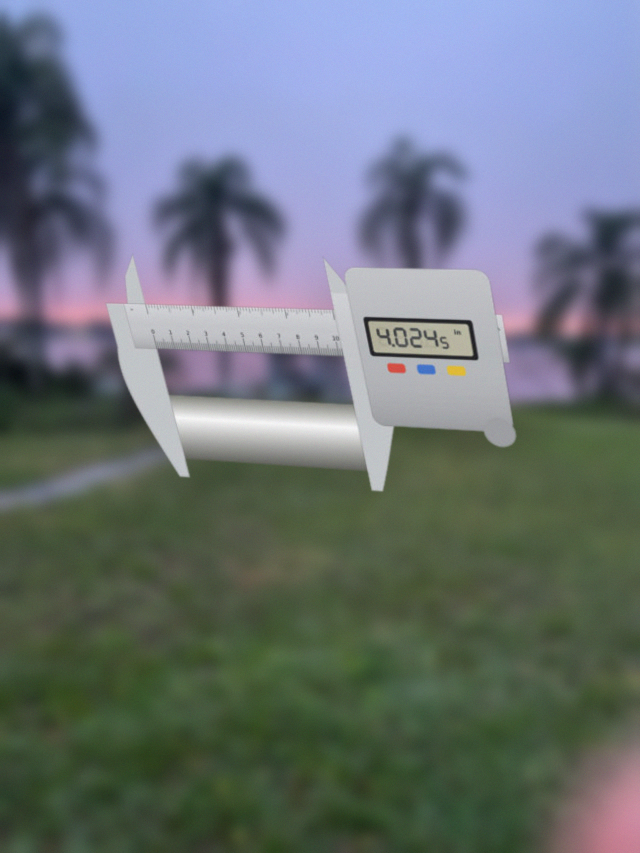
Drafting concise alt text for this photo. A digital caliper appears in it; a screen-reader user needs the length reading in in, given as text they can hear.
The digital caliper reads 4.0245 in
